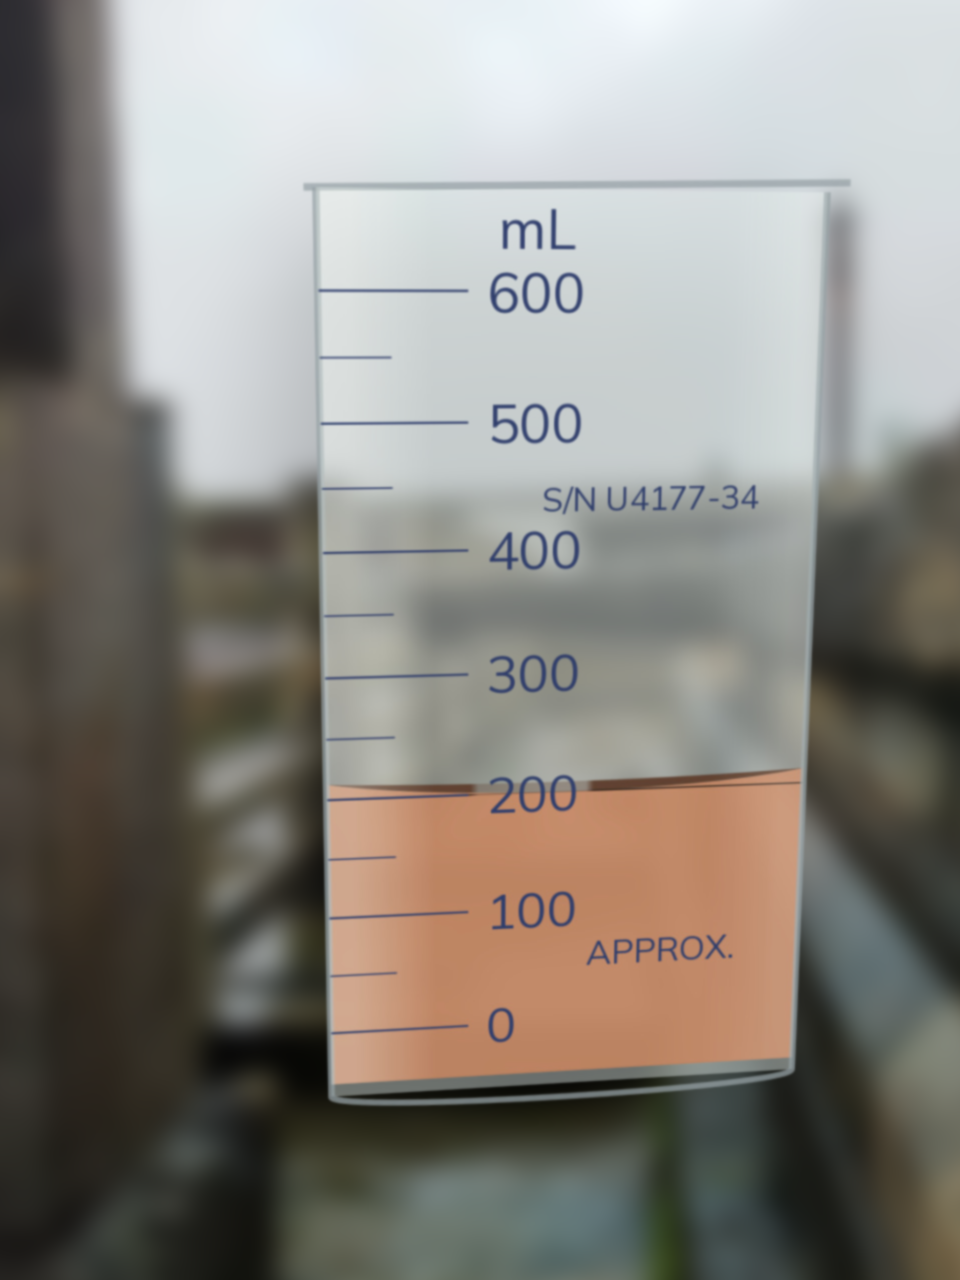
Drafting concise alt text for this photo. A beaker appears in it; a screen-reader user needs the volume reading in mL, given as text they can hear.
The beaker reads 200 mL
